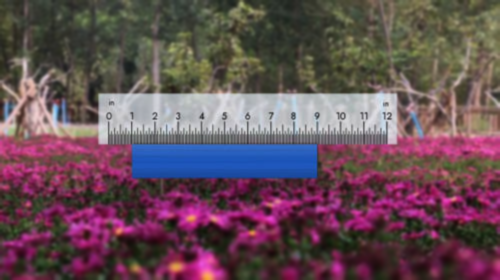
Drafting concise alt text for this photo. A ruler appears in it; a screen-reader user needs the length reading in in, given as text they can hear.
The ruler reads 8 in
